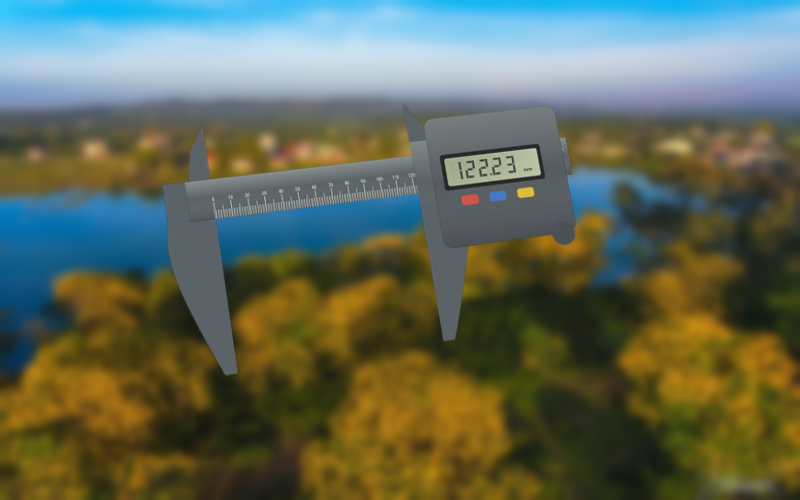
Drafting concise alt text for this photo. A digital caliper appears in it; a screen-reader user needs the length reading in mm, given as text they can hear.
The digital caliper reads 122.23 mm
